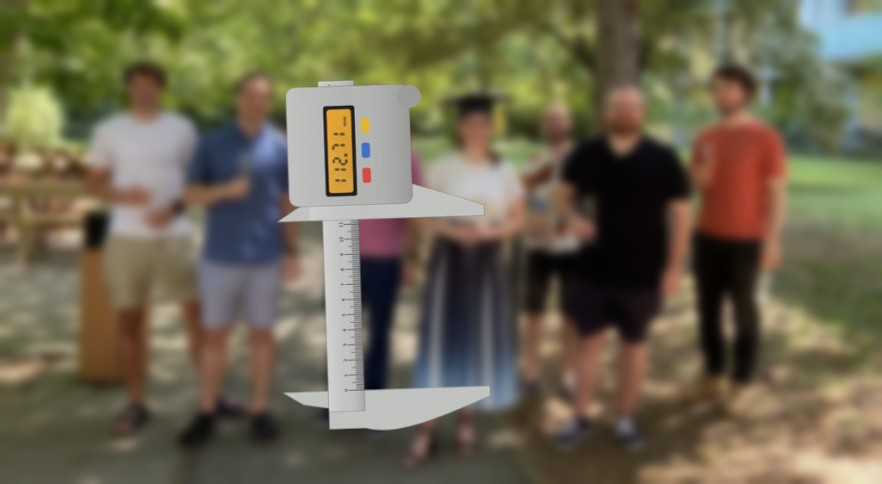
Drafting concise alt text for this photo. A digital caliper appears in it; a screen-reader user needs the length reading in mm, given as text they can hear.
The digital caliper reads 112.71 mm
